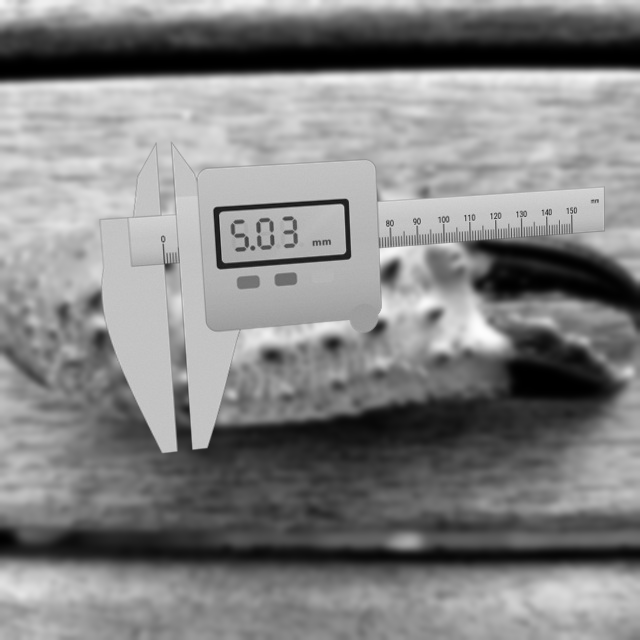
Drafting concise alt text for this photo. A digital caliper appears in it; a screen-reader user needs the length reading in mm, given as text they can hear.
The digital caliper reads 5.03 mm
